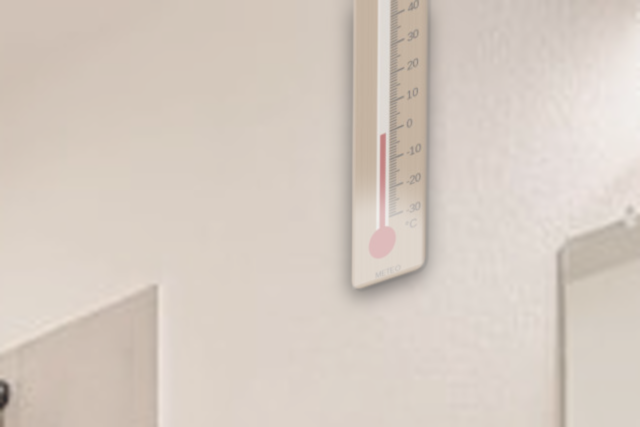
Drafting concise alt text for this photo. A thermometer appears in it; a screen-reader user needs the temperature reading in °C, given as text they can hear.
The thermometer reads 0 °C
